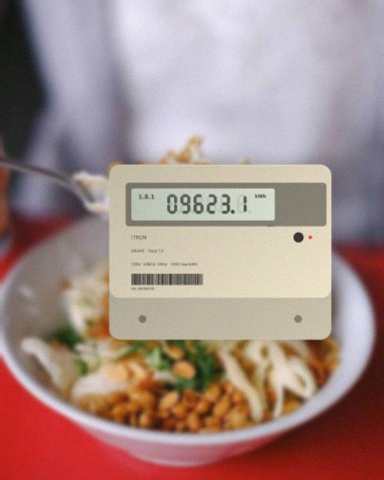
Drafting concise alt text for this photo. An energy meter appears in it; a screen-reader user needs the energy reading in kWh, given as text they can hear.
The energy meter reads 9623.1 kWh
